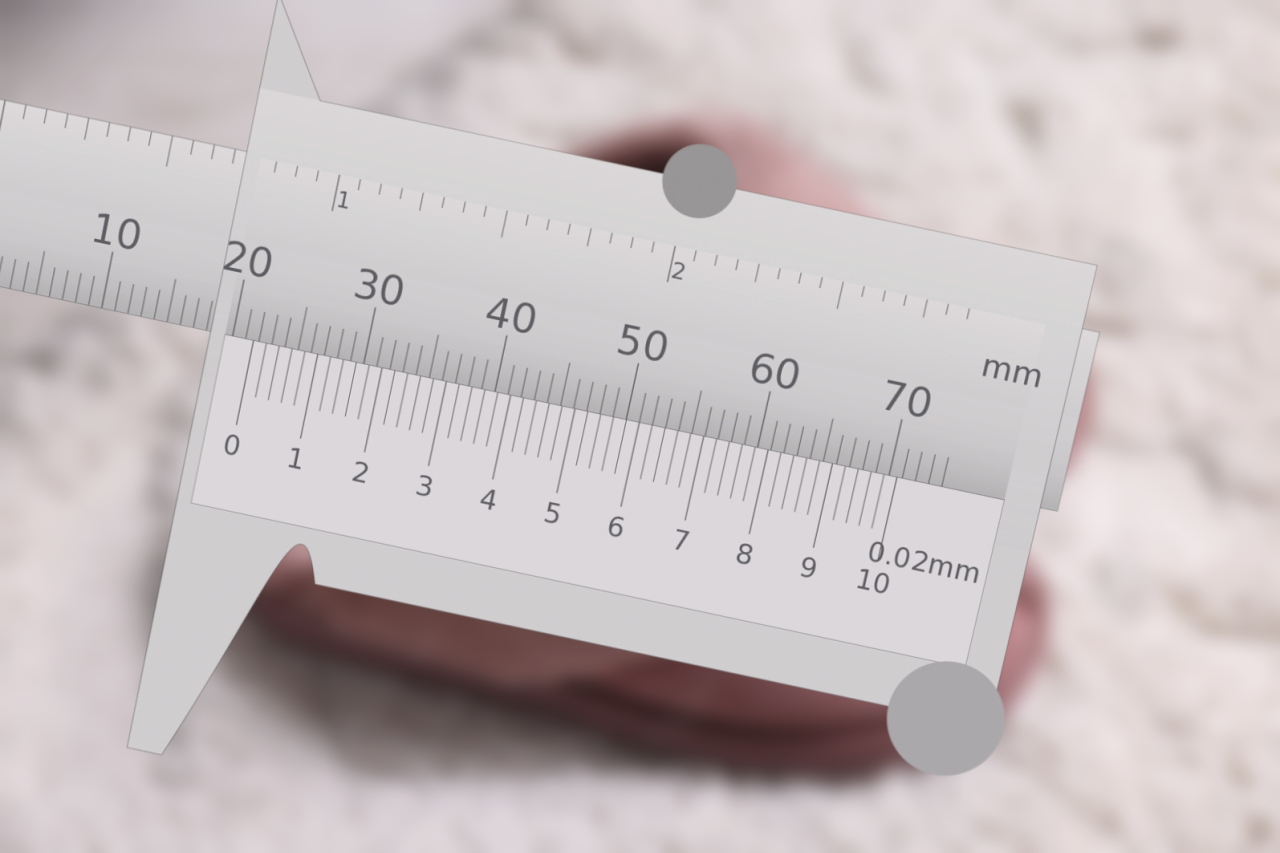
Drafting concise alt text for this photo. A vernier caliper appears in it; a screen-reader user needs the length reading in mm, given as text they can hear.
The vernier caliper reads 21.6 mm
